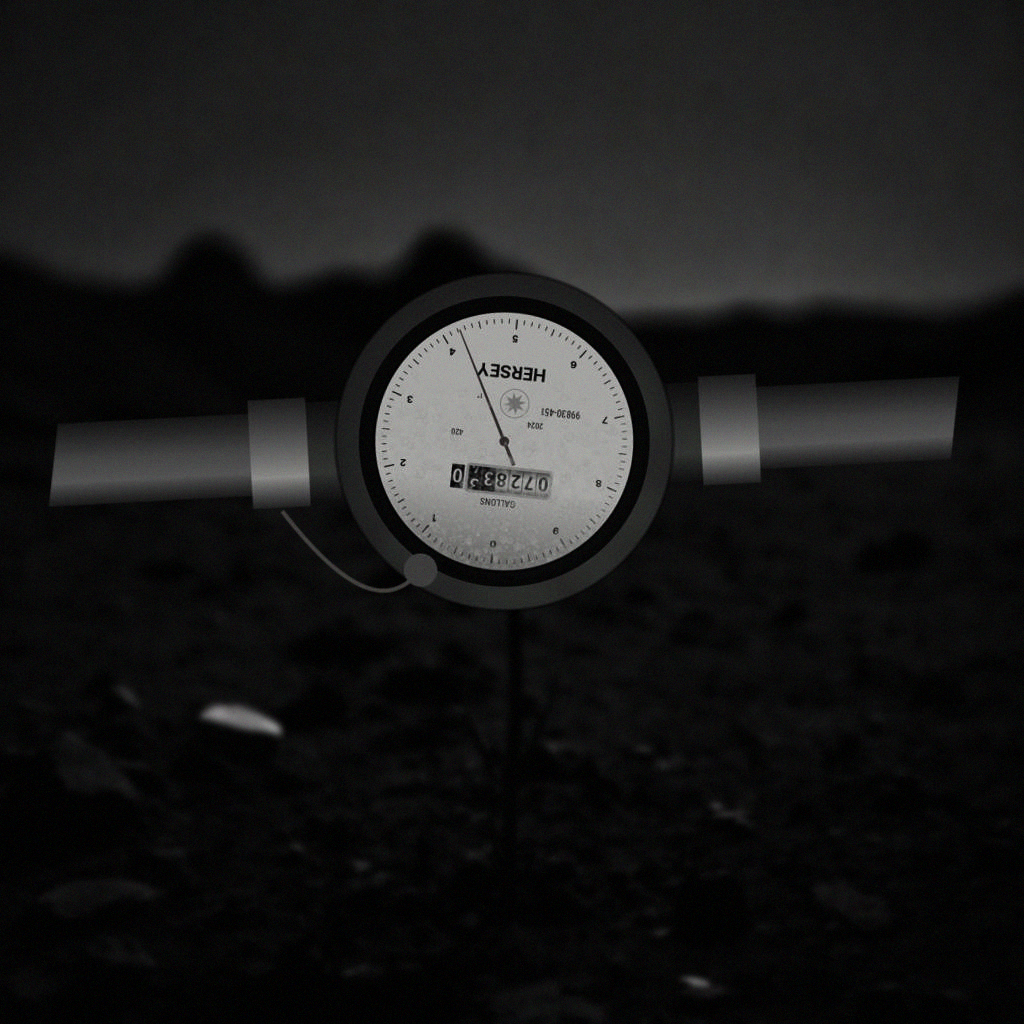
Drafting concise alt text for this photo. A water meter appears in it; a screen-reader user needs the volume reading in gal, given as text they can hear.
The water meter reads 728334.2 gal
